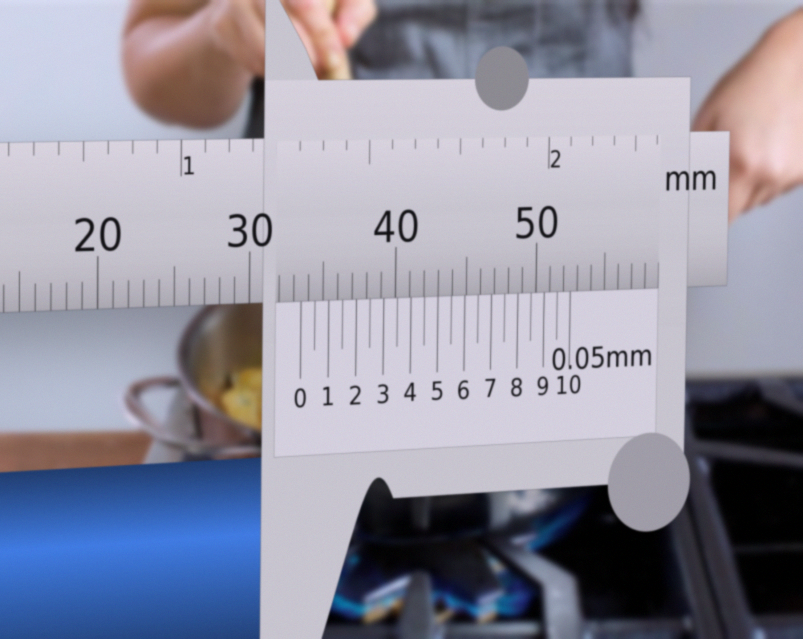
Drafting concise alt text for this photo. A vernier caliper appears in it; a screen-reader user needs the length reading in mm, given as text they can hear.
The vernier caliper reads 33.5 mm
